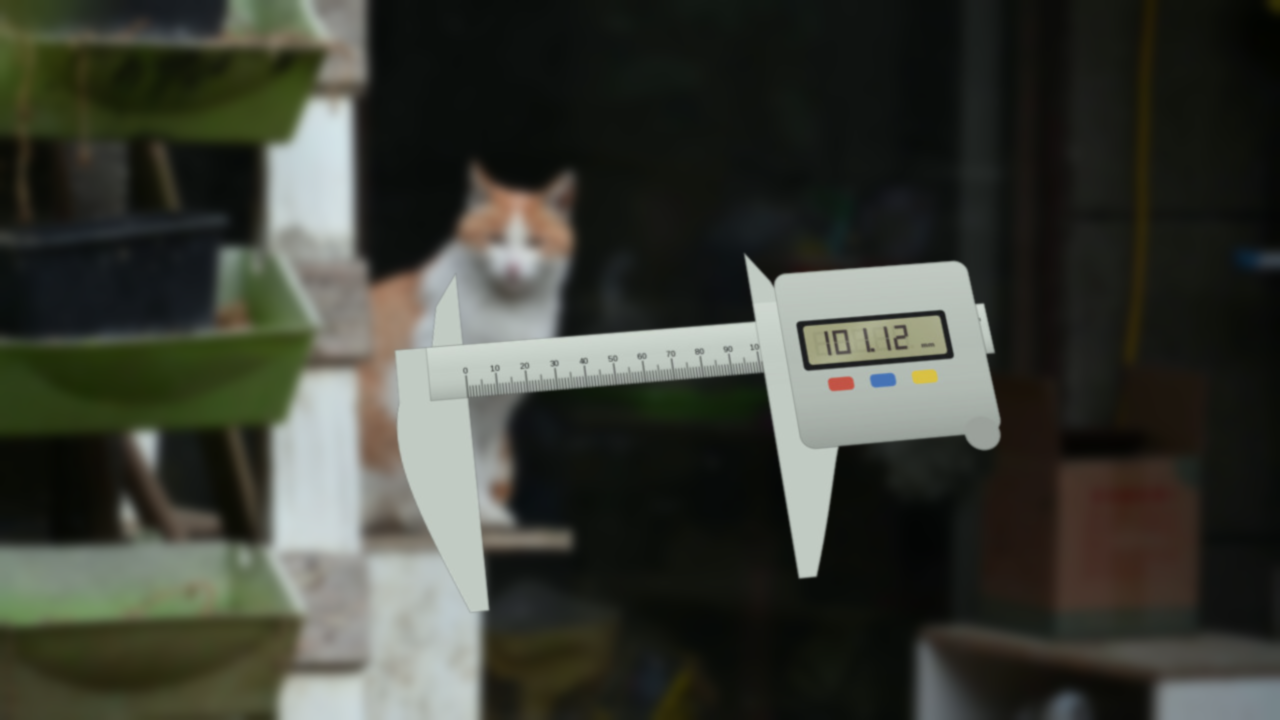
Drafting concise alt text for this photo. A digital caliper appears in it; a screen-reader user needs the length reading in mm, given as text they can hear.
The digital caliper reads 101.12 mm
